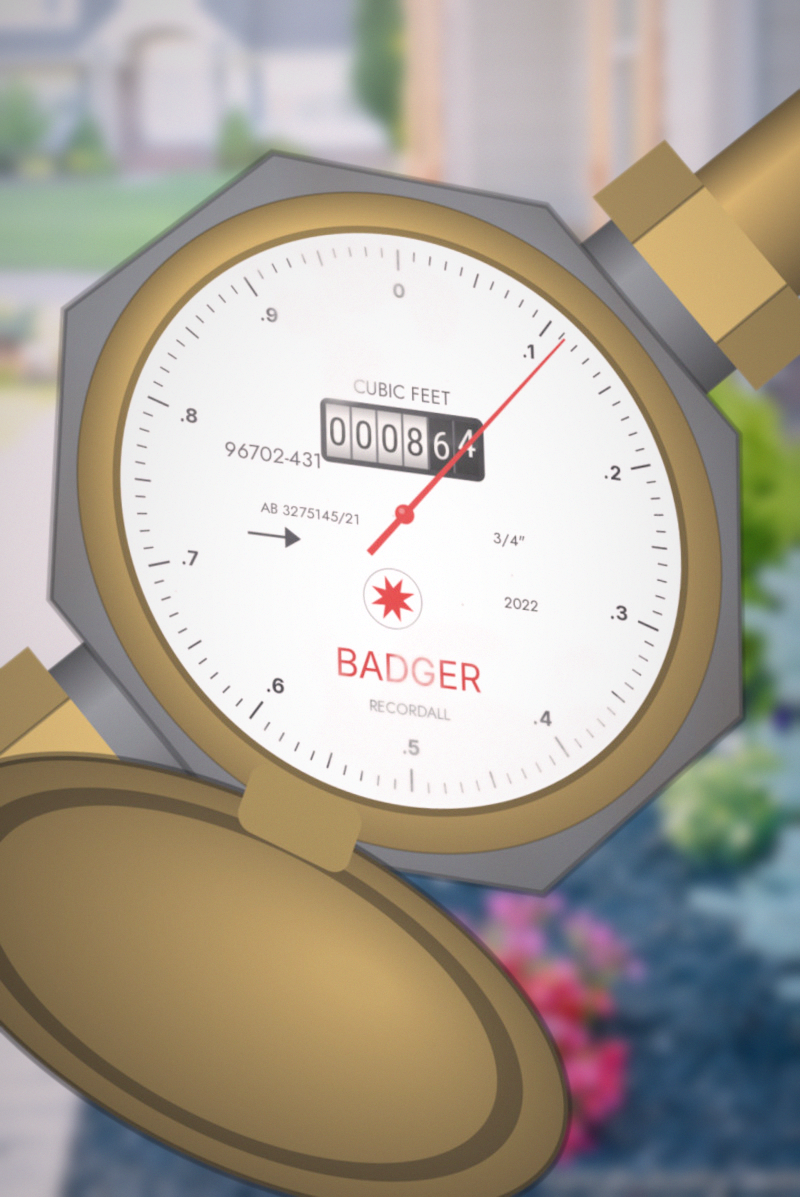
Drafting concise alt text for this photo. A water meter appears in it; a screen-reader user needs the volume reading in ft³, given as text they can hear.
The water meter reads 864.11 ft³
